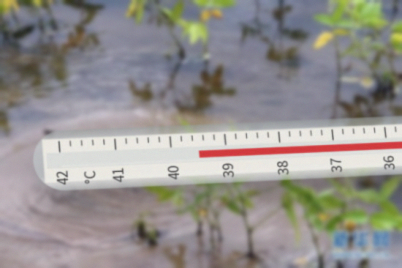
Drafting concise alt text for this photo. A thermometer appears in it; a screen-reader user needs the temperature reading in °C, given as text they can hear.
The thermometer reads 39.5 °C
